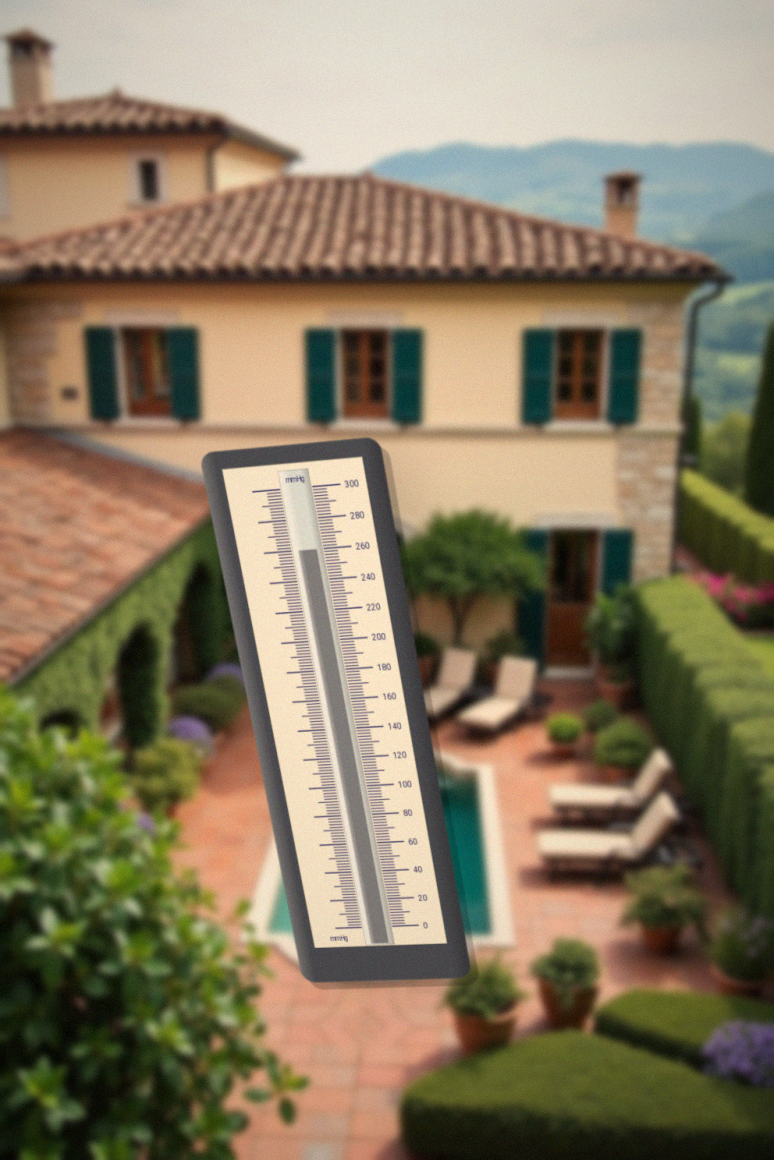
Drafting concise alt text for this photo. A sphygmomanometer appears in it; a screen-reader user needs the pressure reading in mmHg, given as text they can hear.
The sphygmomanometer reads 260 mmHg
